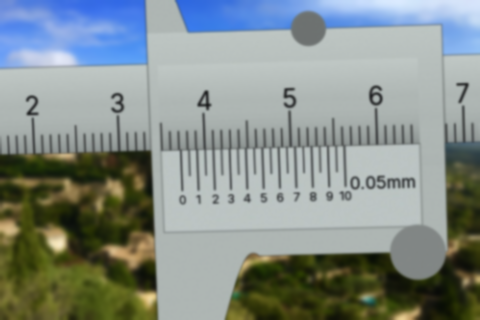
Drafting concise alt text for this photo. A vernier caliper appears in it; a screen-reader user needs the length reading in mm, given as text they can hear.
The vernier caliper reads 37.2 mm
